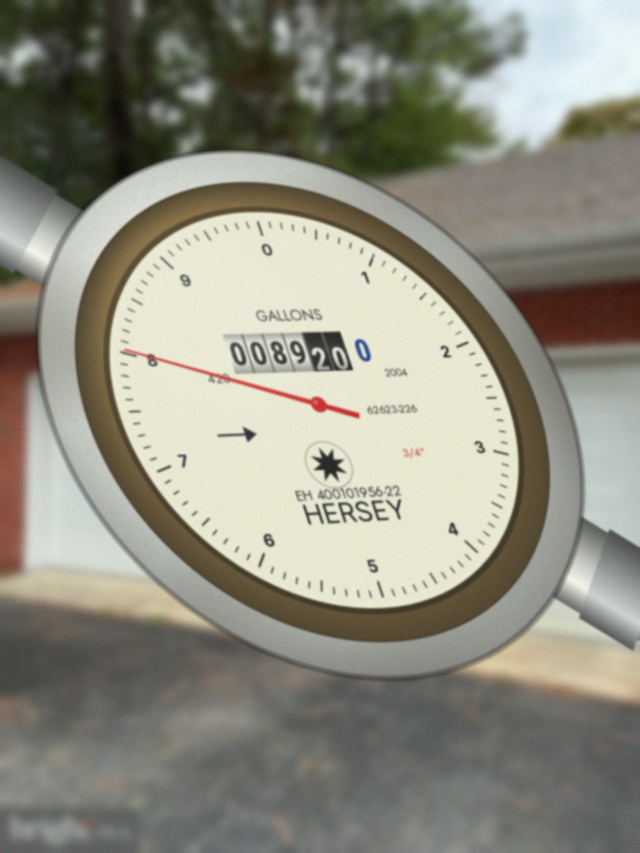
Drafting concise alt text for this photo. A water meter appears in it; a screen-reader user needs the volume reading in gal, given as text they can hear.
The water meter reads 89198.0 gal
